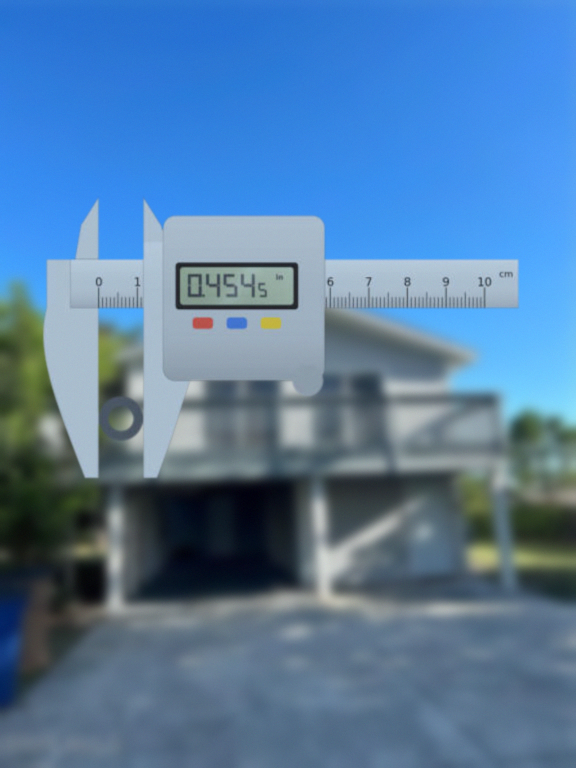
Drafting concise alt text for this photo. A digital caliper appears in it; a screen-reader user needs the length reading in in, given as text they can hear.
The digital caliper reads 0.4545 in
